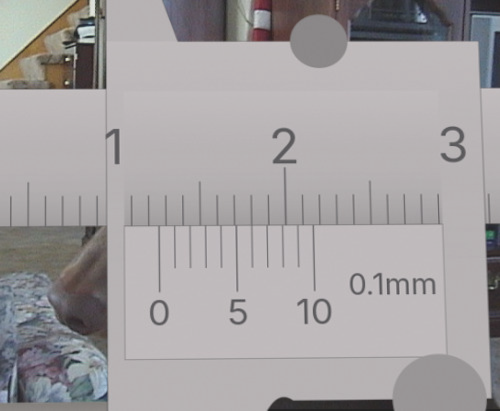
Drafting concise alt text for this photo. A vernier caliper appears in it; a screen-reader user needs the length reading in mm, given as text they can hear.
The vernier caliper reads 12.6 mm
